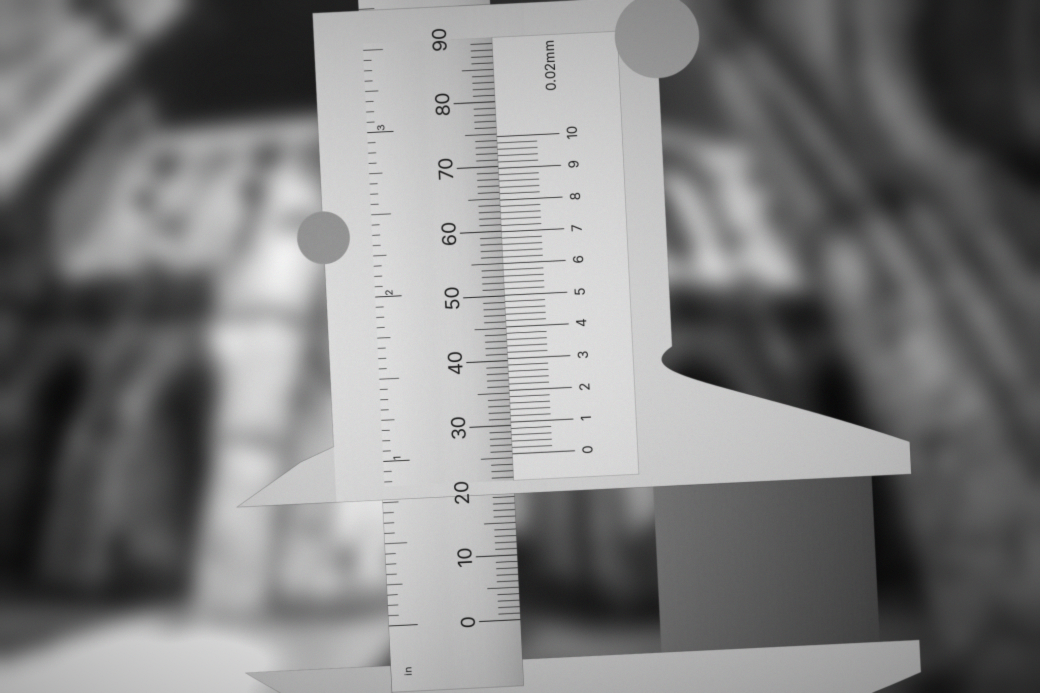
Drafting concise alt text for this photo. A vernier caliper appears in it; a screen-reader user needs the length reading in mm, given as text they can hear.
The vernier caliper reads 25.6 mm
